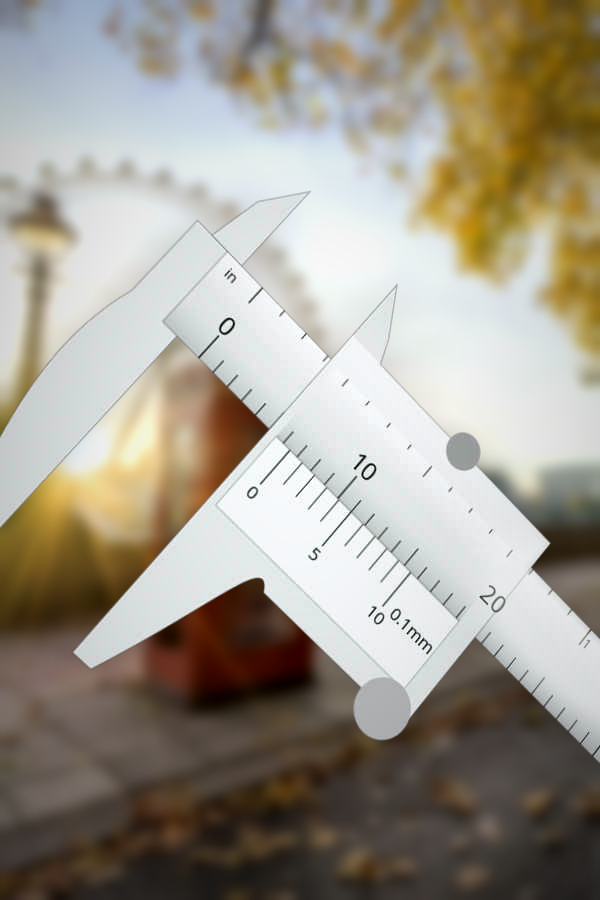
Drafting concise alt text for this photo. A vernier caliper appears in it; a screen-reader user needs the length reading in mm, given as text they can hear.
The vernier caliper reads 6.5 mm
